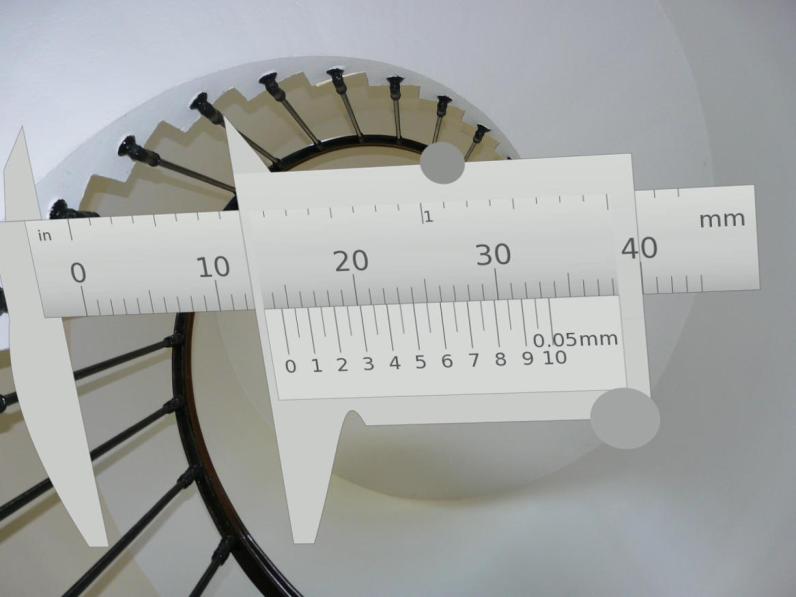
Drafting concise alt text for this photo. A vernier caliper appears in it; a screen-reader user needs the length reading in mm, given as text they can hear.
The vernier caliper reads 14.5 mm
